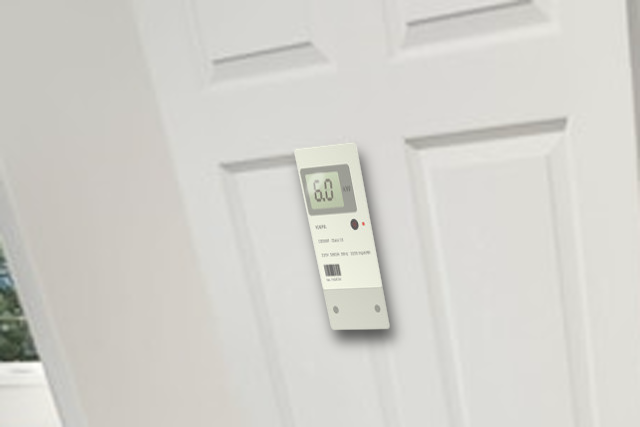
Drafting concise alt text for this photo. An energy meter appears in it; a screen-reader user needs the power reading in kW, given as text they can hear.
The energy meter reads 6.0 kW
